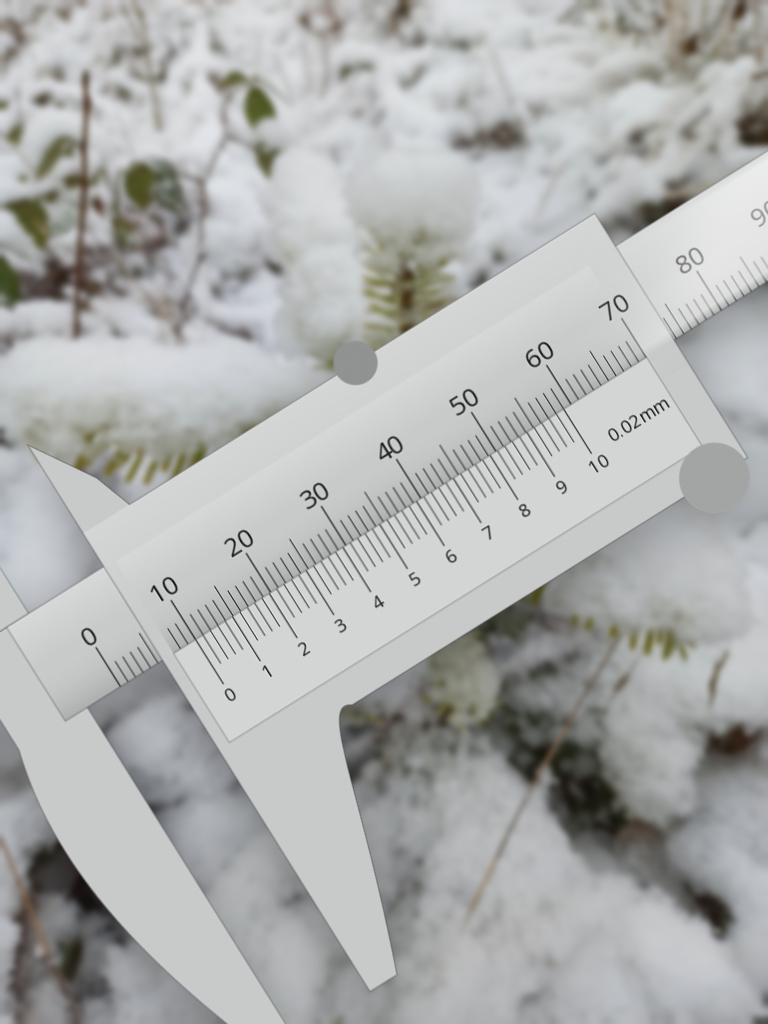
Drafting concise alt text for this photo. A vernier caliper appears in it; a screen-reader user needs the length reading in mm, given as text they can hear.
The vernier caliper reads 10.0 mm
